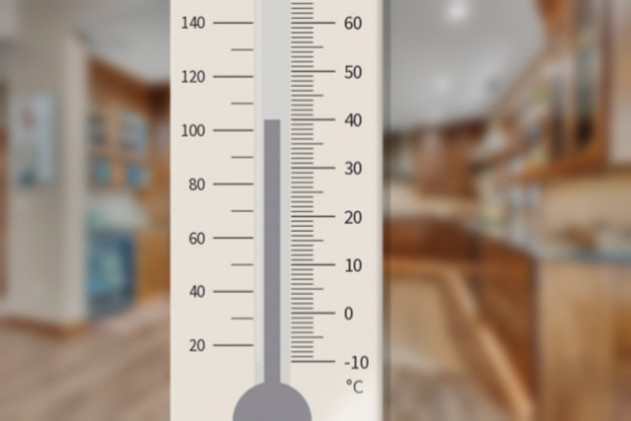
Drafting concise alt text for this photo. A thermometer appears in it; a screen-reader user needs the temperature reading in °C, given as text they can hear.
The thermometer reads 40 °C
